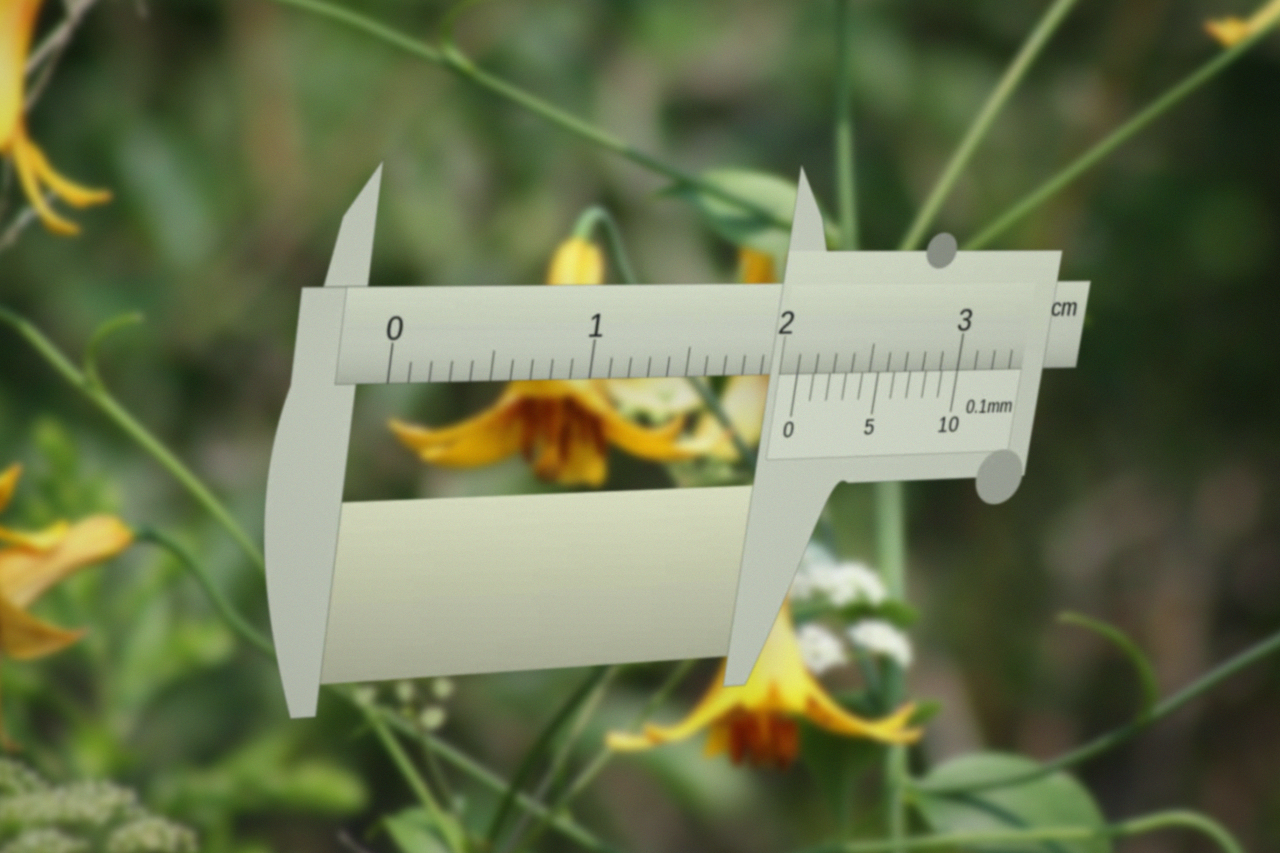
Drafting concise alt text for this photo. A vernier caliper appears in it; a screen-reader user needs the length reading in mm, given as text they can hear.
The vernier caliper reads 21.0 mm
